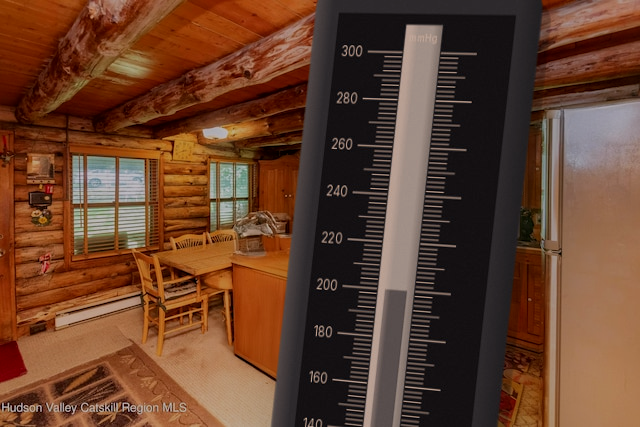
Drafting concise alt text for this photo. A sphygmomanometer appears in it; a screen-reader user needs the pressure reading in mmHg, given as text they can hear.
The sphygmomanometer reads 200 mmHg
